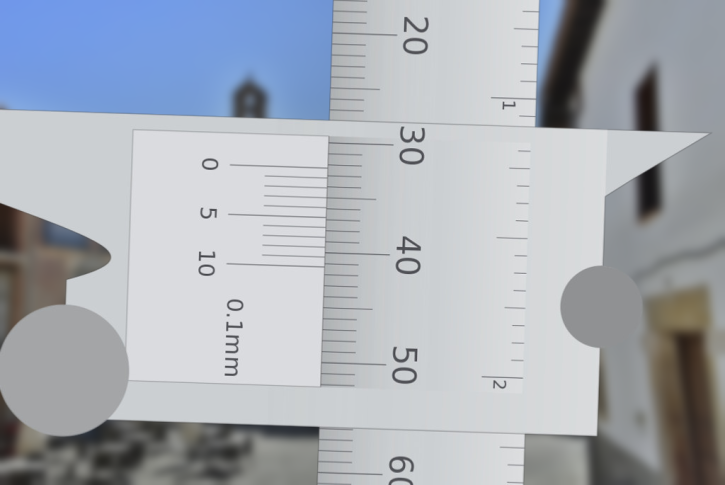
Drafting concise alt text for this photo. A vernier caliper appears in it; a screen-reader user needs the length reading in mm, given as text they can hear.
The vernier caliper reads 32.3 mm
